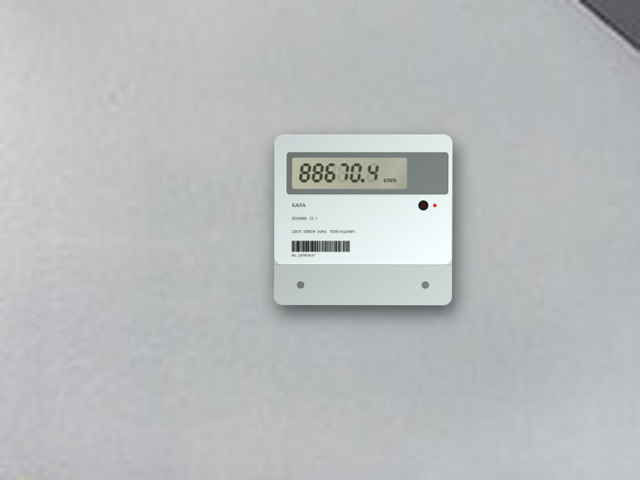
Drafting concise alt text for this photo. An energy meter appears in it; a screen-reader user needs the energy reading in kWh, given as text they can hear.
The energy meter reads 88670.4 kWh
